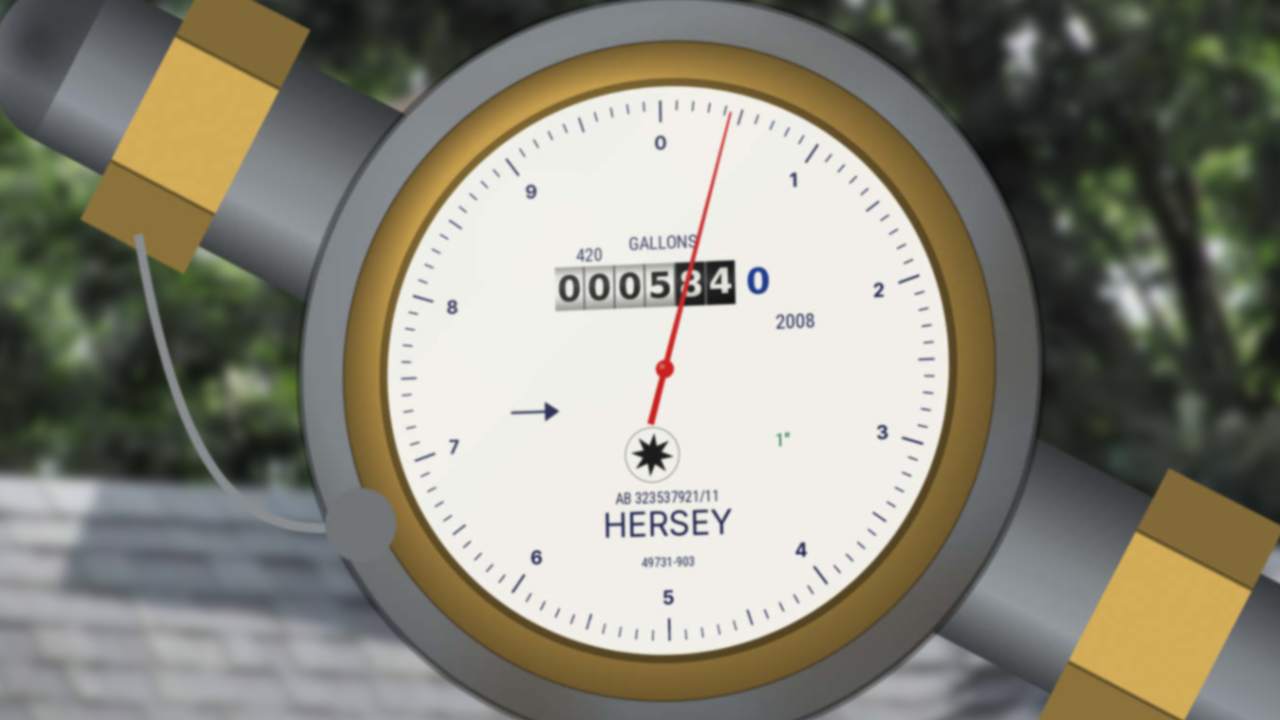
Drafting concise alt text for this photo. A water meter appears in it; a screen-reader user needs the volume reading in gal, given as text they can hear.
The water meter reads 5840.4 gal
